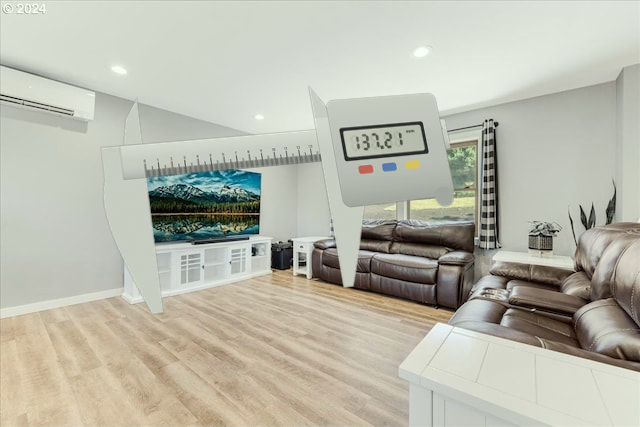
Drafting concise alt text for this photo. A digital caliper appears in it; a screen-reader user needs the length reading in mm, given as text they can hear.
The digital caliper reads 137.21 mm
